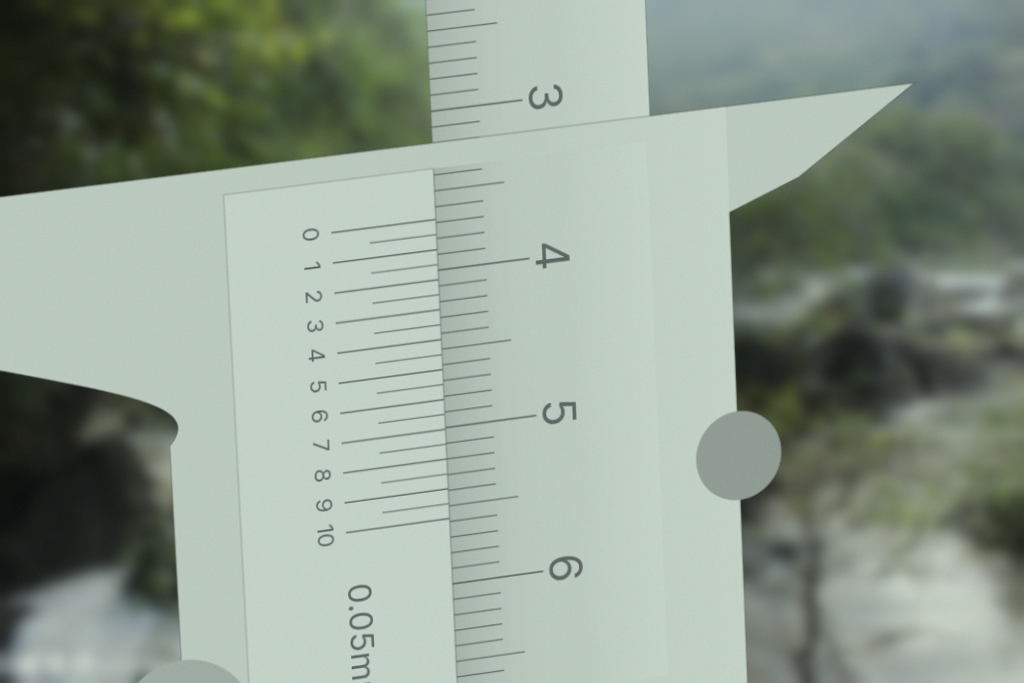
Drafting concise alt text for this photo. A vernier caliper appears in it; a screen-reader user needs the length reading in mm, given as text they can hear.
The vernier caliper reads 36.8 mm
